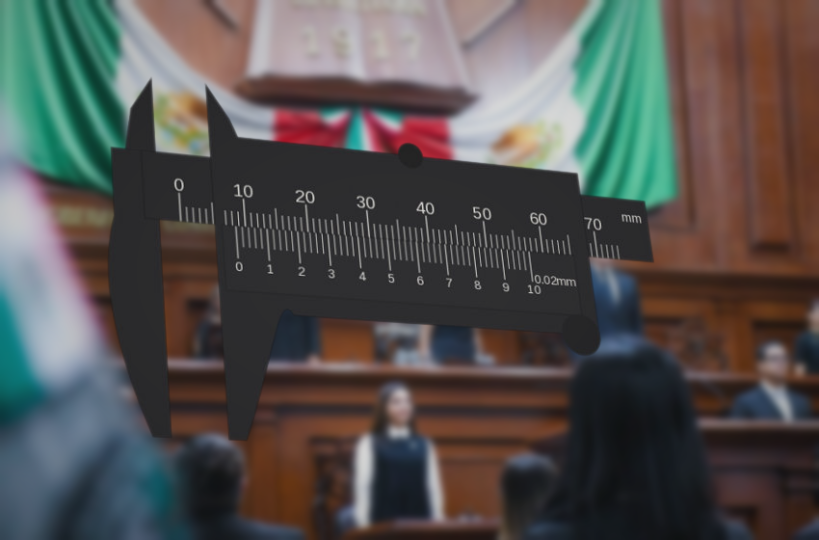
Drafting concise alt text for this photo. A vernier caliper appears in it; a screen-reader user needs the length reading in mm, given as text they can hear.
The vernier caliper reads 8.5 mm
